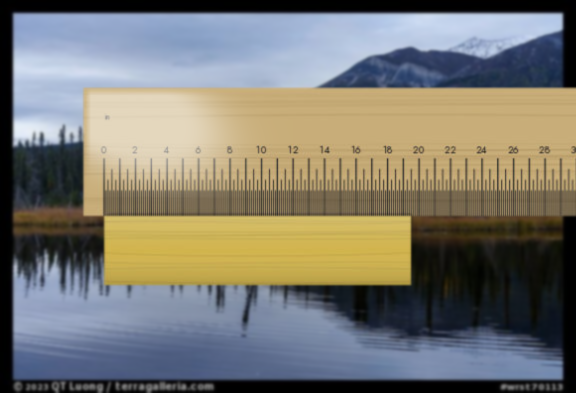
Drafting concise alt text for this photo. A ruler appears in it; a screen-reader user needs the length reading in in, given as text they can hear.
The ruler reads 19.5 in
